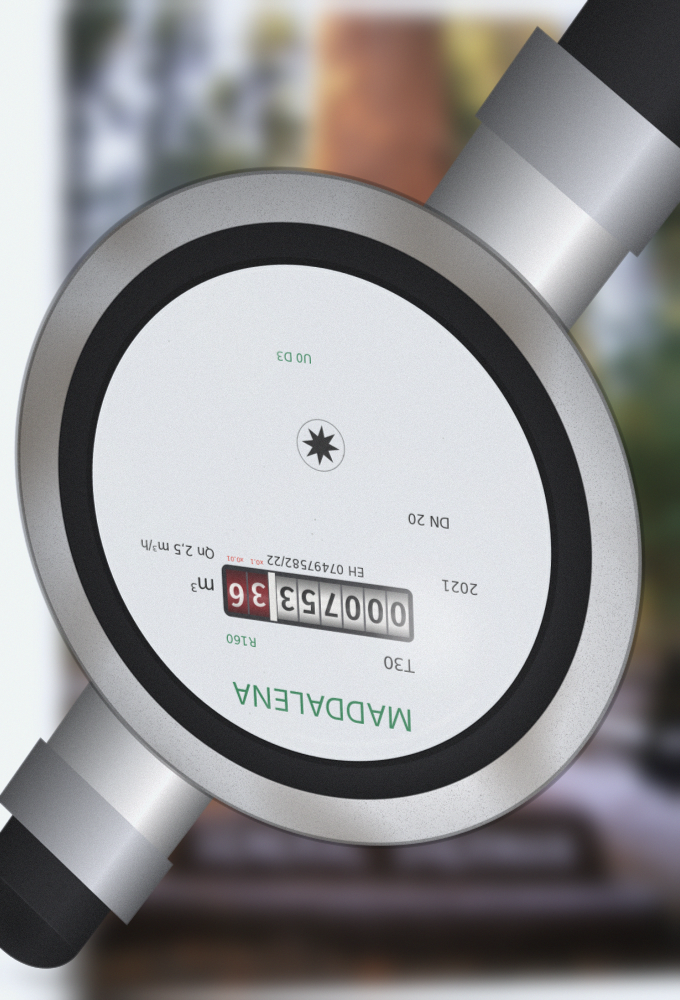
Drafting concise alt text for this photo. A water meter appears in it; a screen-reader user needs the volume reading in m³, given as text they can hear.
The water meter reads 753.36 m³
